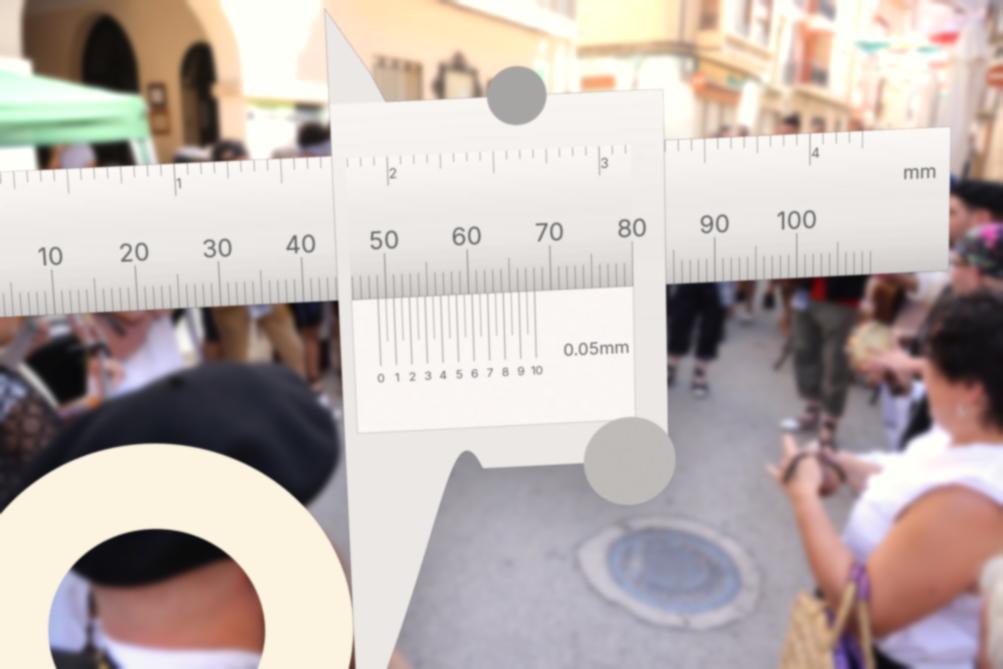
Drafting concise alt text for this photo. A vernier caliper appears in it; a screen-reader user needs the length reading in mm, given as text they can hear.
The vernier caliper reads 49.0 mm
